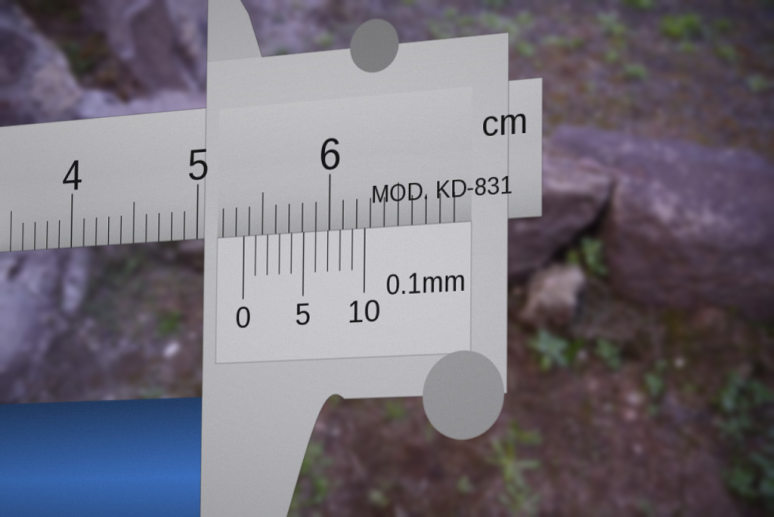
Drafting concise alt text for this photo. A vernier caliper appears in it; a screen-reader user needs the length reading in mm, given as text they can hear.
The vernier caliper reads 53.6 mm
